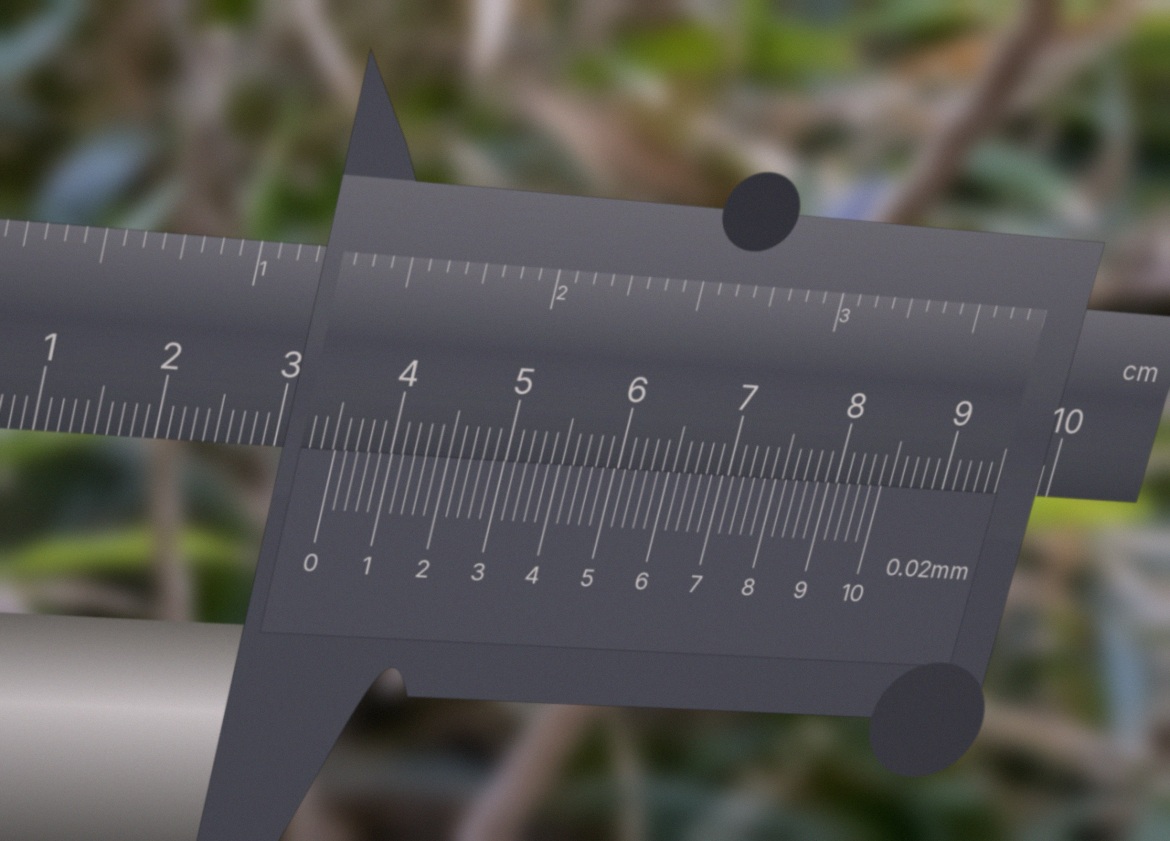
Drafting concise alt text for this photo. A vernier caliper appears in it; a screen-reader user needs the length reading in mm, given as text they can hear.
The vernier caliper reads 35.2 mm
